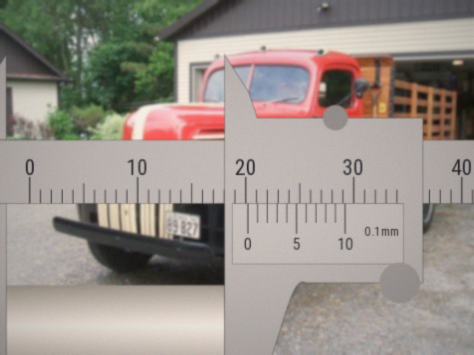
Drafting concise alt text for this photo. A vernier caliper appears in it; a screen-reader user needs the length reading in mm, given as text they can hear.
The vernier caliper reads 20.2 mm
